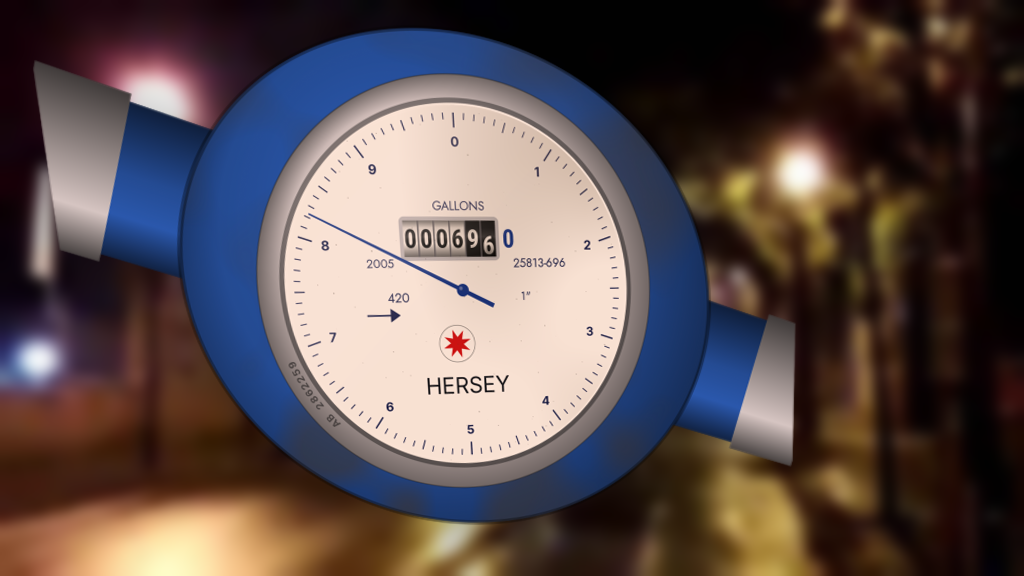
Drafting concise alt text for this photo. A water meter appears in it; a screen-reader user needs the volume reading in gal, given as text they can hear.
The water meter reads 6958.2 gal
